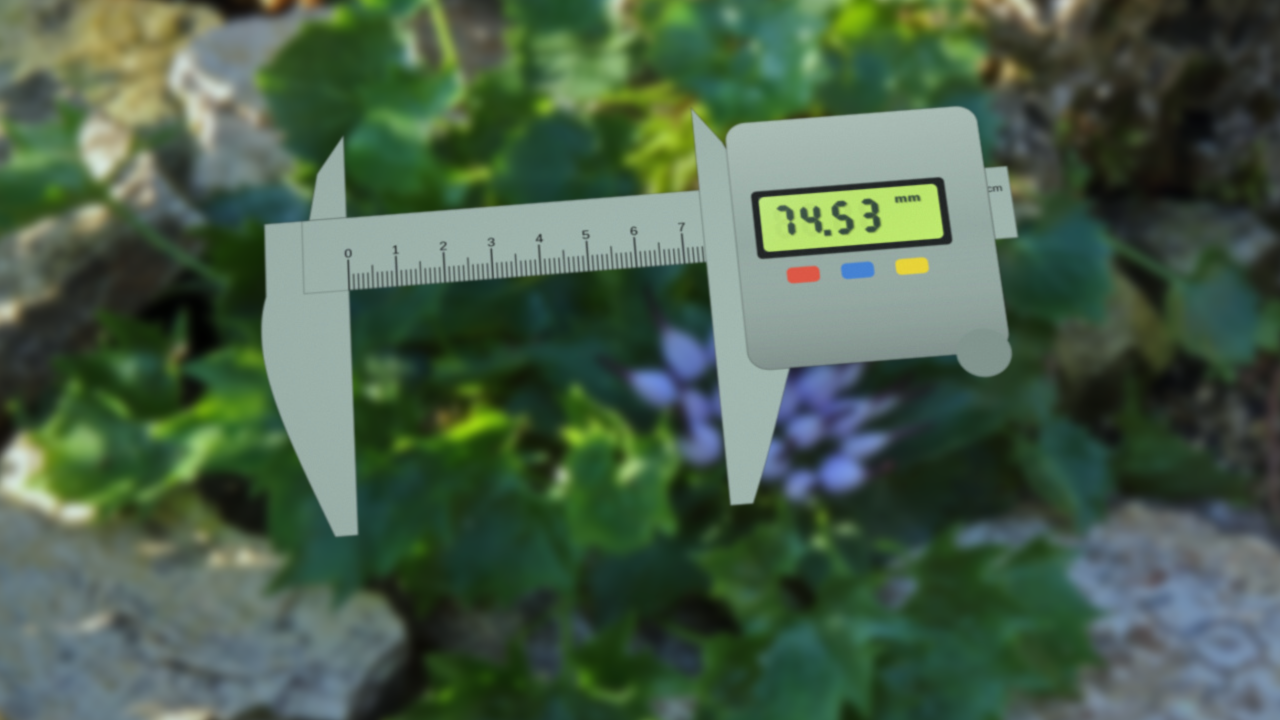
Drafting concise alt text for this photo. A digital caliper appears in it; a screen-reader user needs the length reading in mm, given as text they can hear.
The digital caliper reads 74.53 mm
